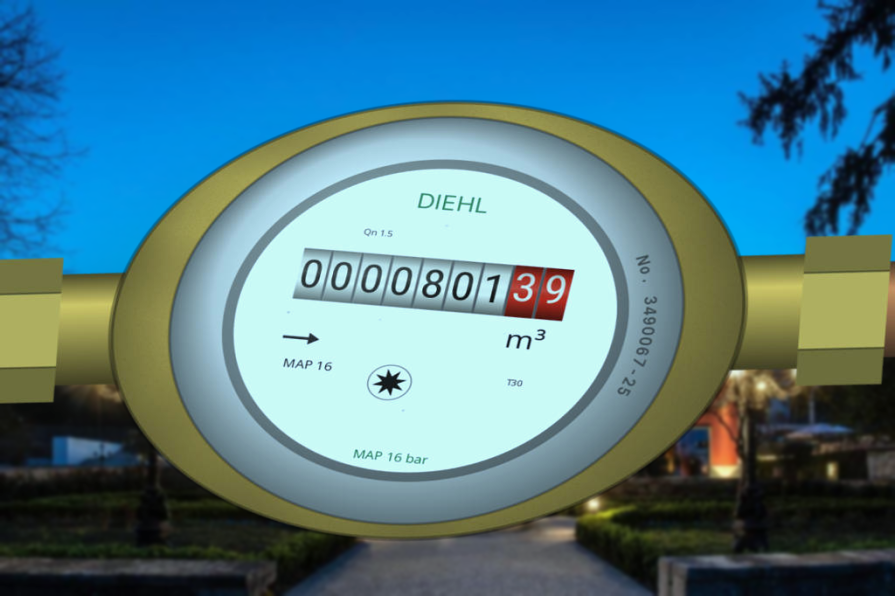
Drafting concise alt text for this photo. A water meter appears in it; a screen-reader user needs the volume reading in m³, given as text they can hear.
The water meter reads 801.39 m³
